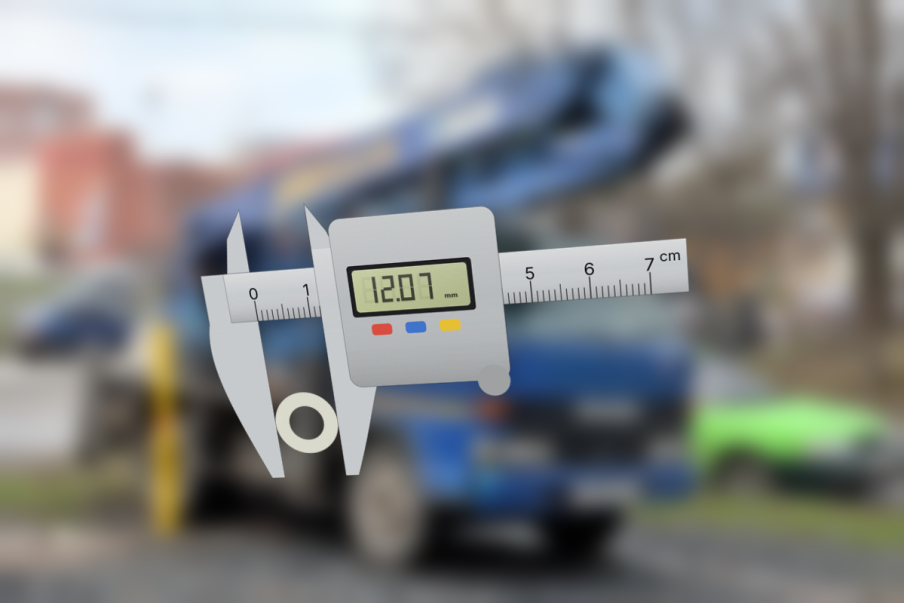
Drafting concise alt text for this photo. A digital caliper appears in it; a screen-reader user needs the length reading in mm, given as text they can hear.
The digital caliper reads 12.07 mm
